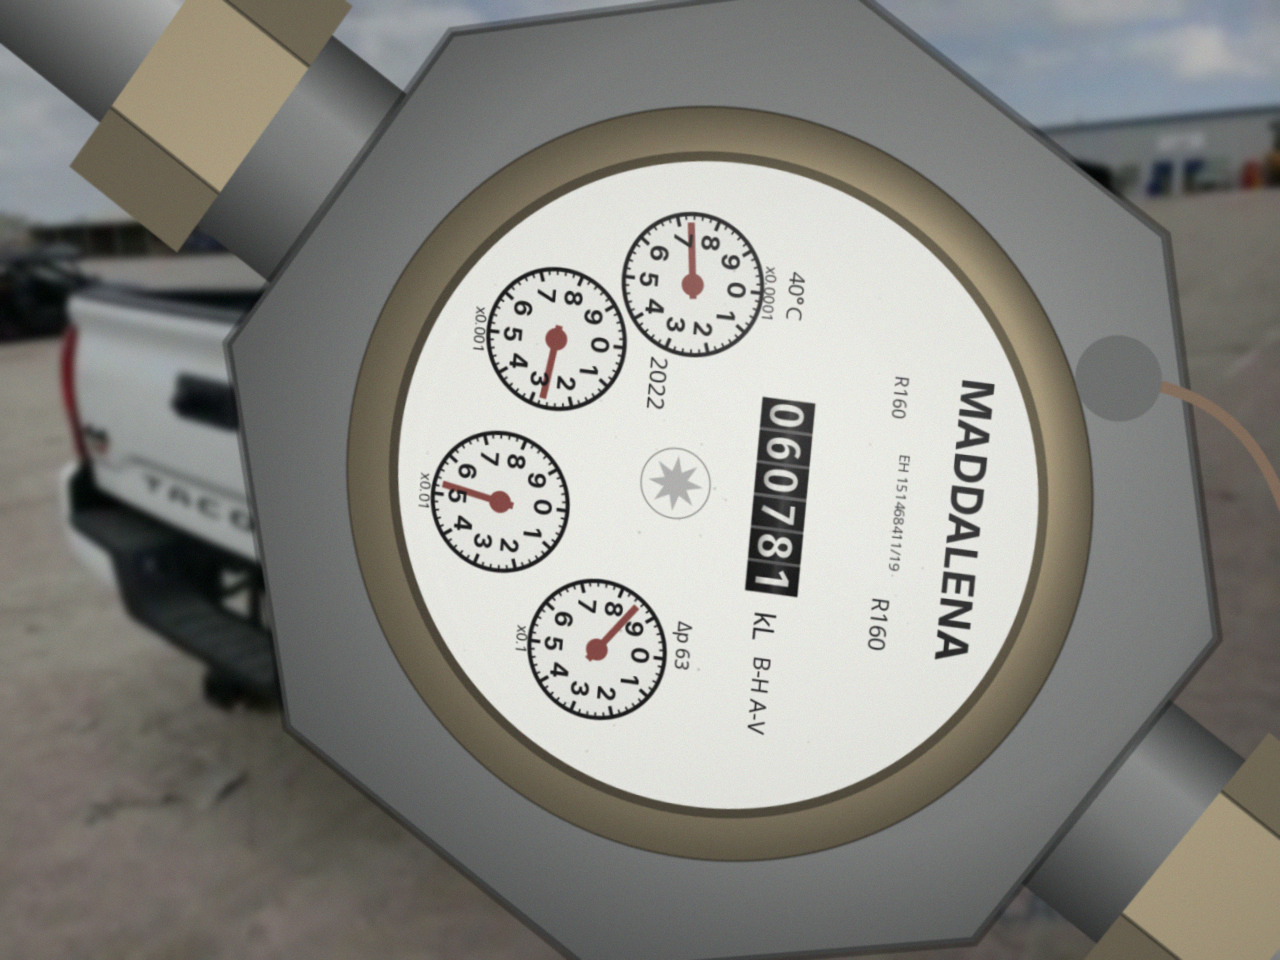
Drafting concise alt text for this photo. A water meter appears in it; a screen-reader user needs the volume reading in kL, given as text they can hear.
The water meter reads 60781.8527 kL
